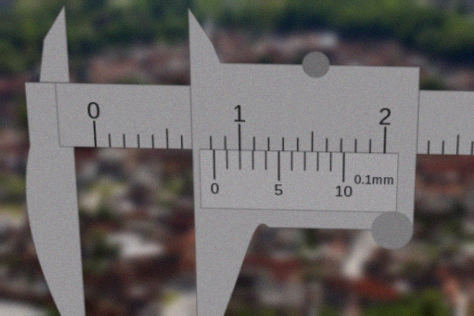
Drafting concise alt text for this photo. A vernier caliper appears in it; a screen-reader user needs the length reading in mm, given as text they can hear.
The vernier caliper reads 8.2 mm
